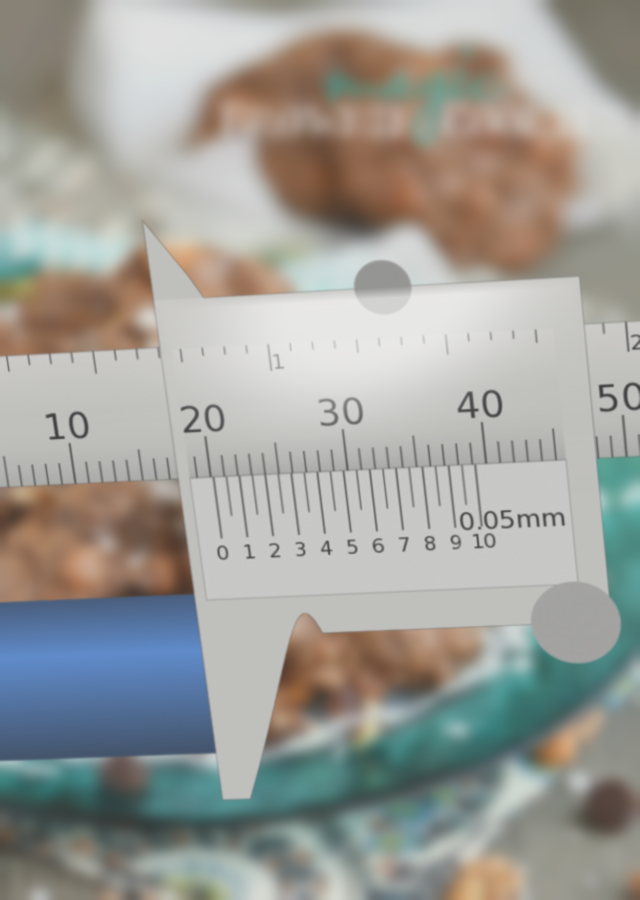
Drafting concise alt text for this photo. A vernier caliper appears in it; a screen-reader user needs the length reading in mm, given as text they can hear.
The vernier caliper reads 20.2 mm
